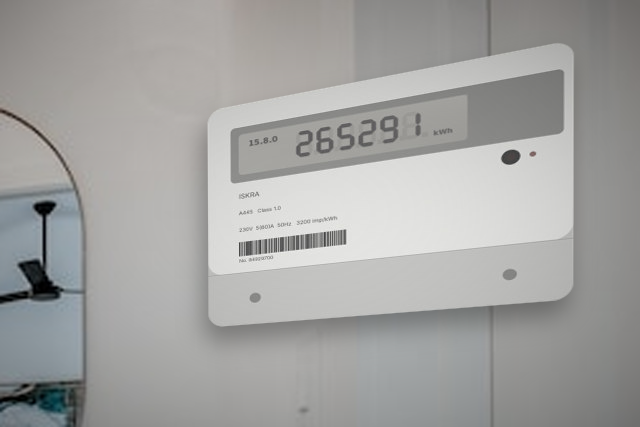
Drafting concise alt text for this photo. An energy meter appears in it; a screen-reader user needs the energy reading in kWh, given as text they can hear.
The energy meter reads 265291 kWh
